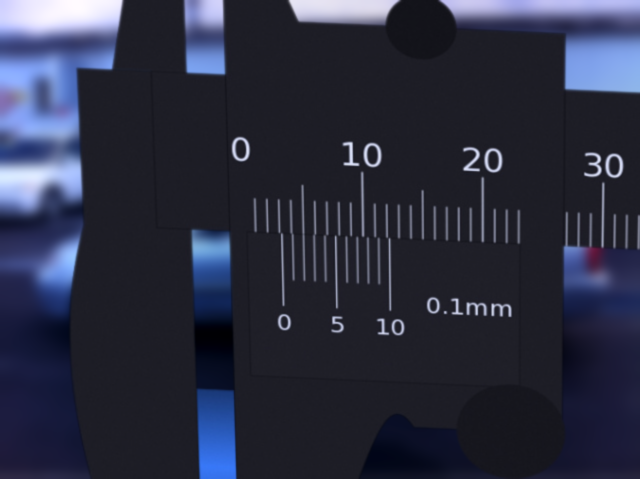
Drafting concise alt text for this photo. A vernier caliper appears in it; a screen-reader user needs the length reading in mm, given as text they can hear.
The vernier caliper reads 3.2 mm
